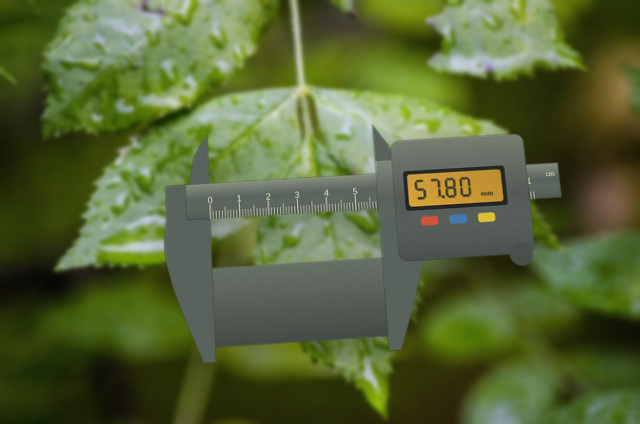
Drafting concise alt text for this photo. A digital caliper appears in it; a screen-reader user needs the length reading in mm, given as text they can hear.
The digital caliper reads 57.80 mm
